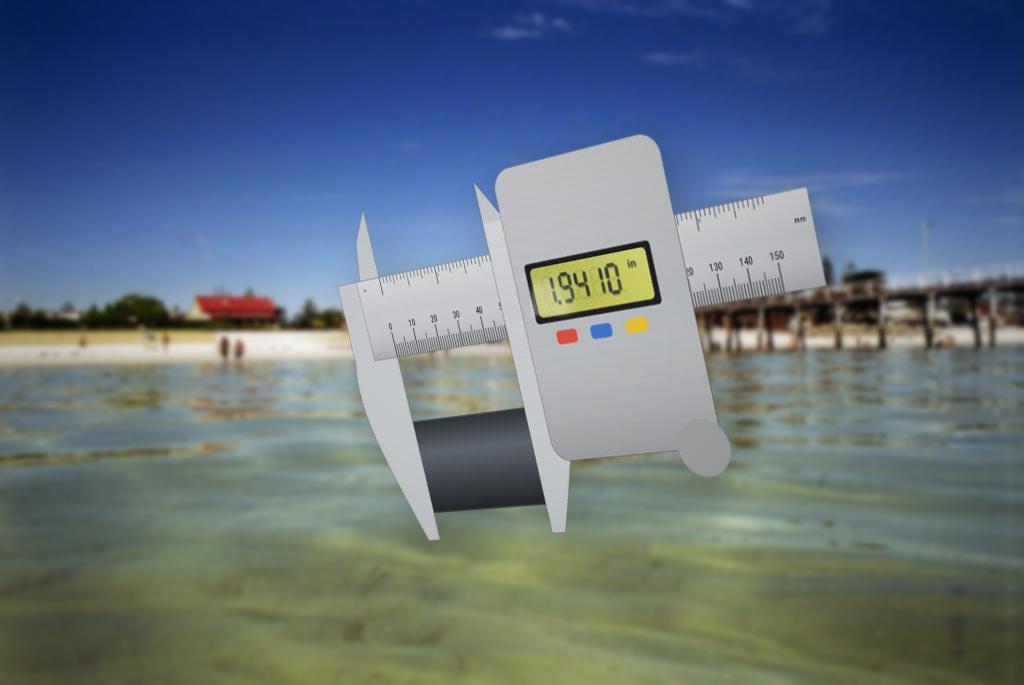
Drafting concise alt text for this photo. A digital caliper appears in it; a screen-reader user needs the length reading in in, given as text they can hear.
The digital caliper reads 1.9410 in
